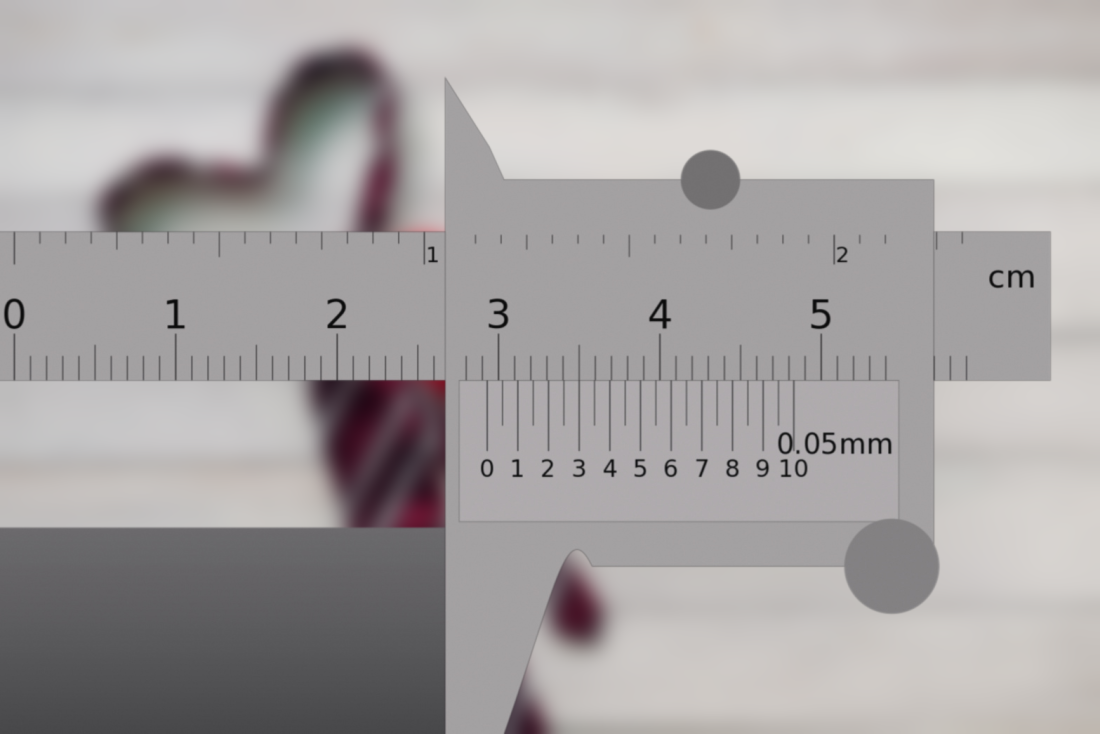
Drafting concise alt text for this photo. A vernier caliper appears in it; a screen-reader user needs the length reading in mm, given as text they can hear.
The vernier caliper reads 29.3 mm
